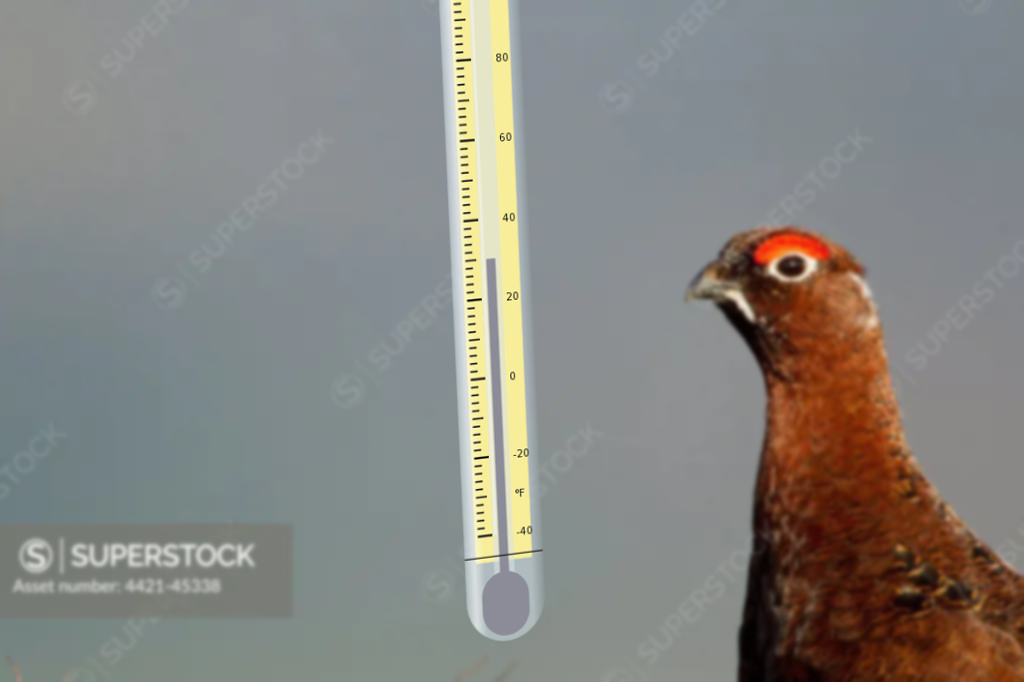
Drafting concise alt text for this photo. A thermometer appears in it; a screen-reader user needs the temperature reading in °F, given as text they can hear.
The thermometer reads 30 °F
